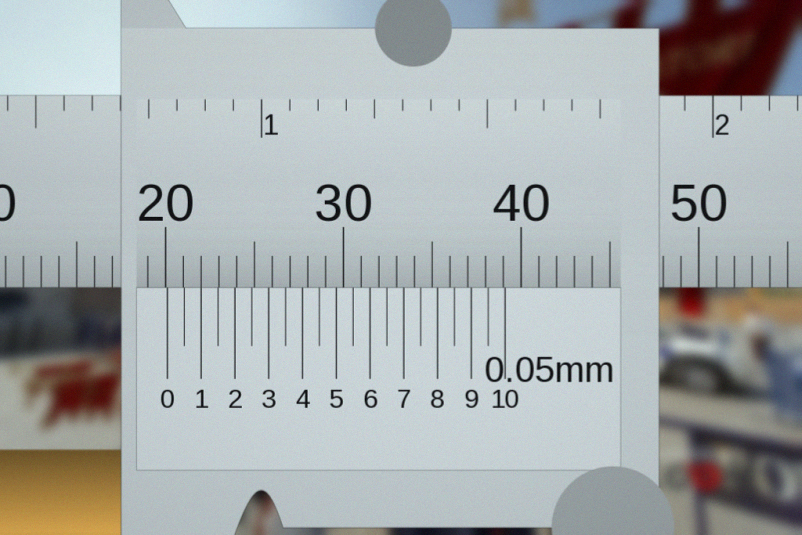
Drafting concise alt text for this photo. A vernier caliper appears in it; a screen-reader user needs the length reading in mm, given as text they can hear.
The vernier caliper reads 20.1 mm
